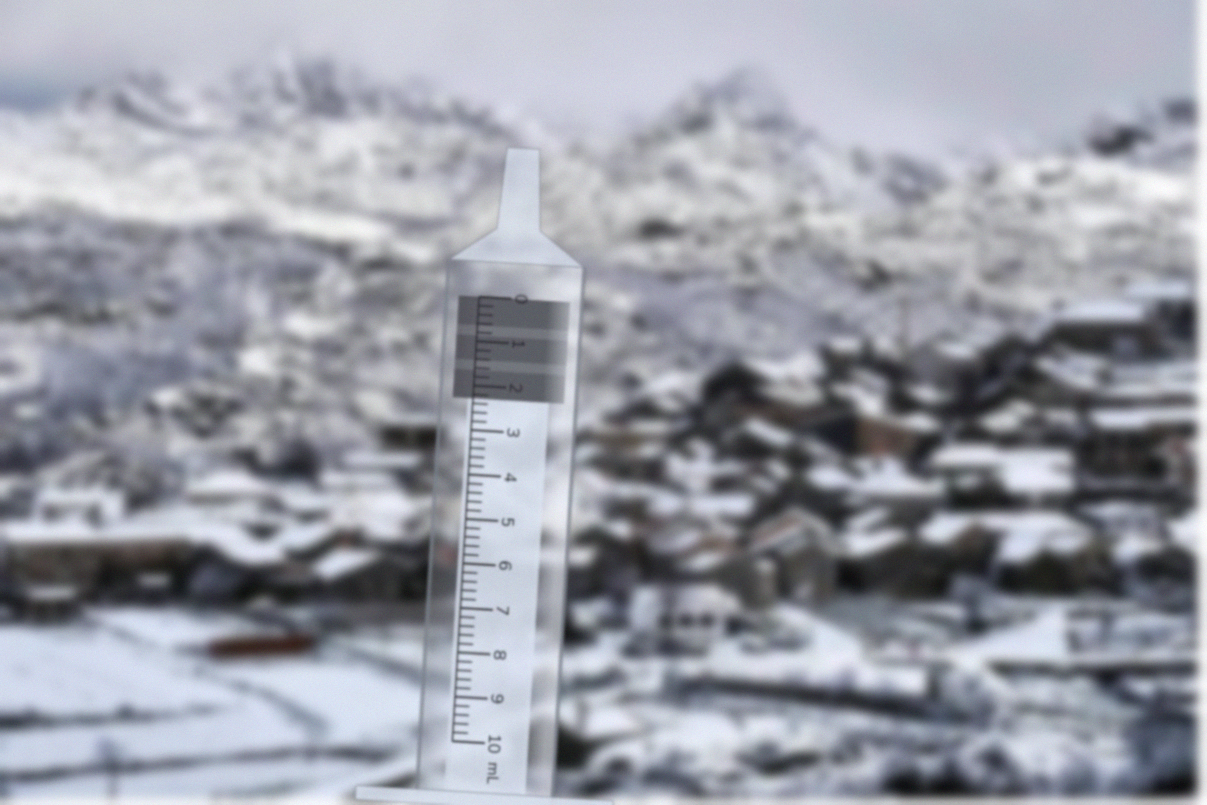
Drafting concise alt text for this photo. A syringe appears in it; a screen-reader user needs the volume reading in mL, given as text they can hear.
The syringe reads 0 mL
